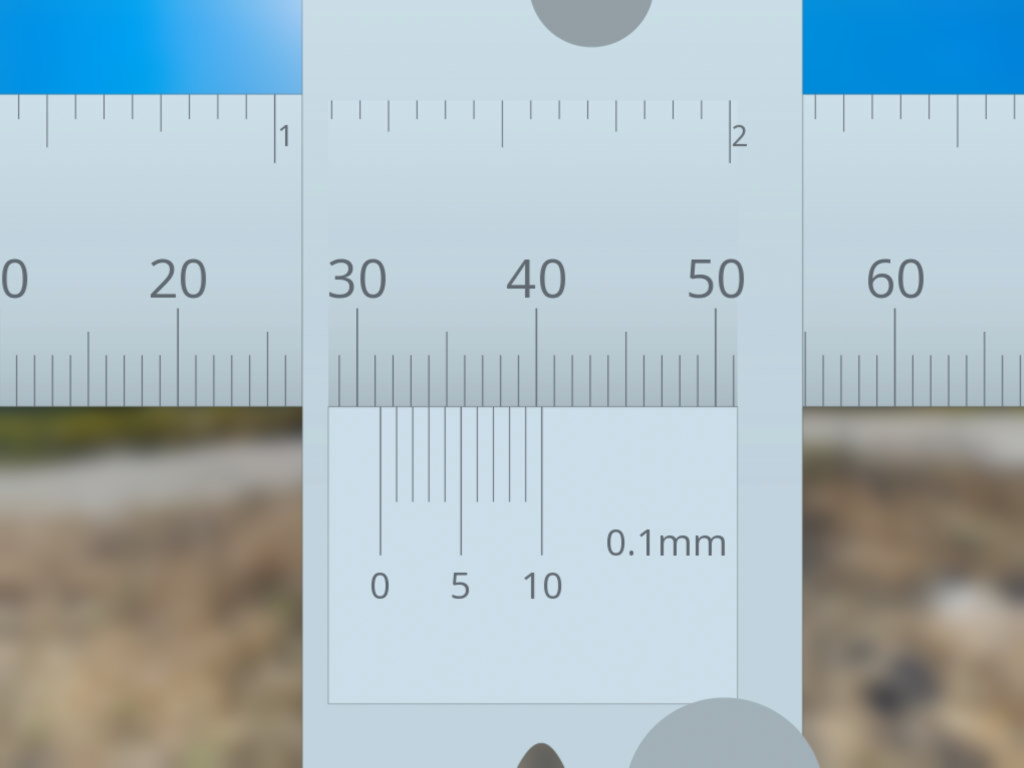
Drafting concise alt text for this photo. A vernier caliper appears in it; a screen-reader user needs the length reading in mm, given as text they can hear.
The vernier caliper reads 31.3 mm
